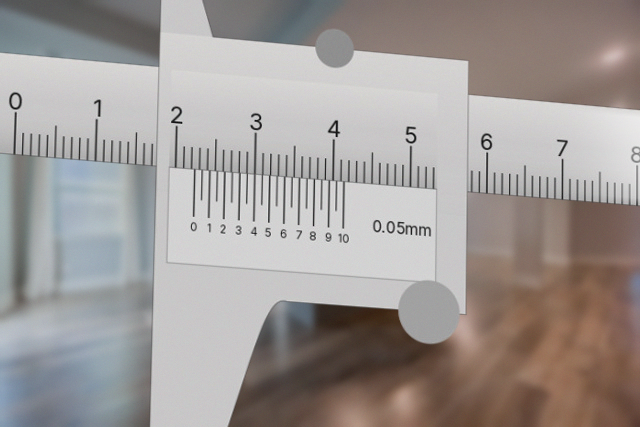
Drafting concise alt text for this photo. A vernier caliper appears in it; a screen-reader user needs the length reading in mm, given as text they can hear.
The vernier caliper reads 22.4 mm
